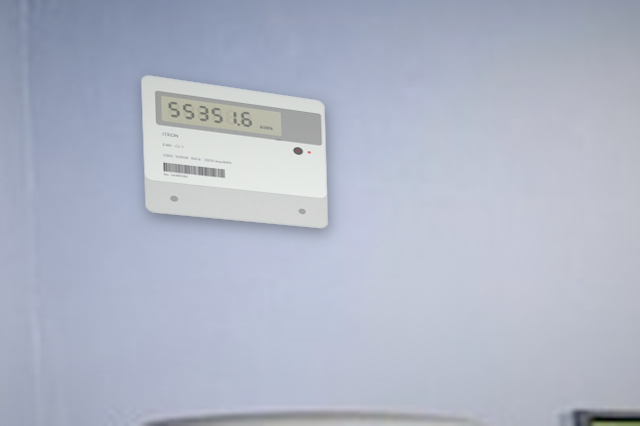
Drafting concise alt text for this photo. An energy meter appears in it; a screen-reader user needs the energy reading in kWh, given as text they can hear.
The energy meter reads 55351.6 kWh
